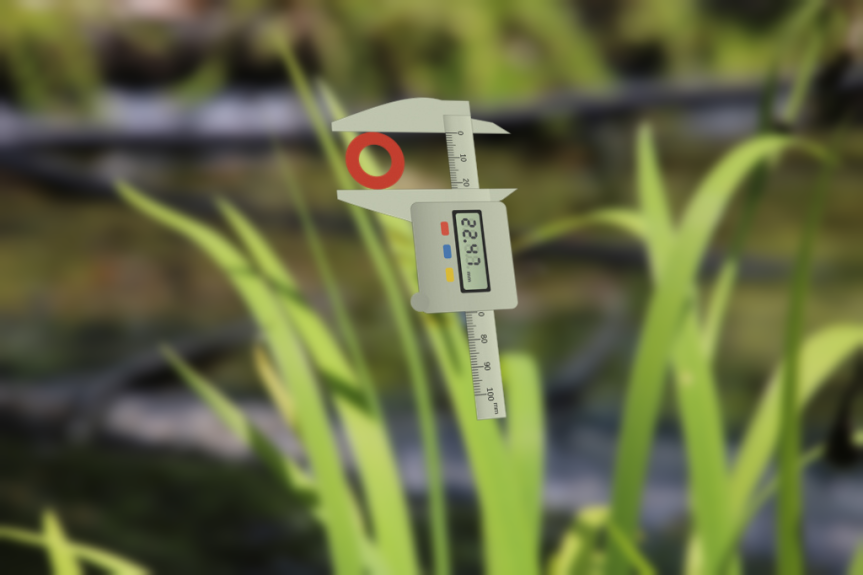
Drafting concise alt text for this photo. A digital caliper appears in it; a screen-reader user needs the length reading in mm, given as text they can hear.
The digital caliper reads 22.47 mm
